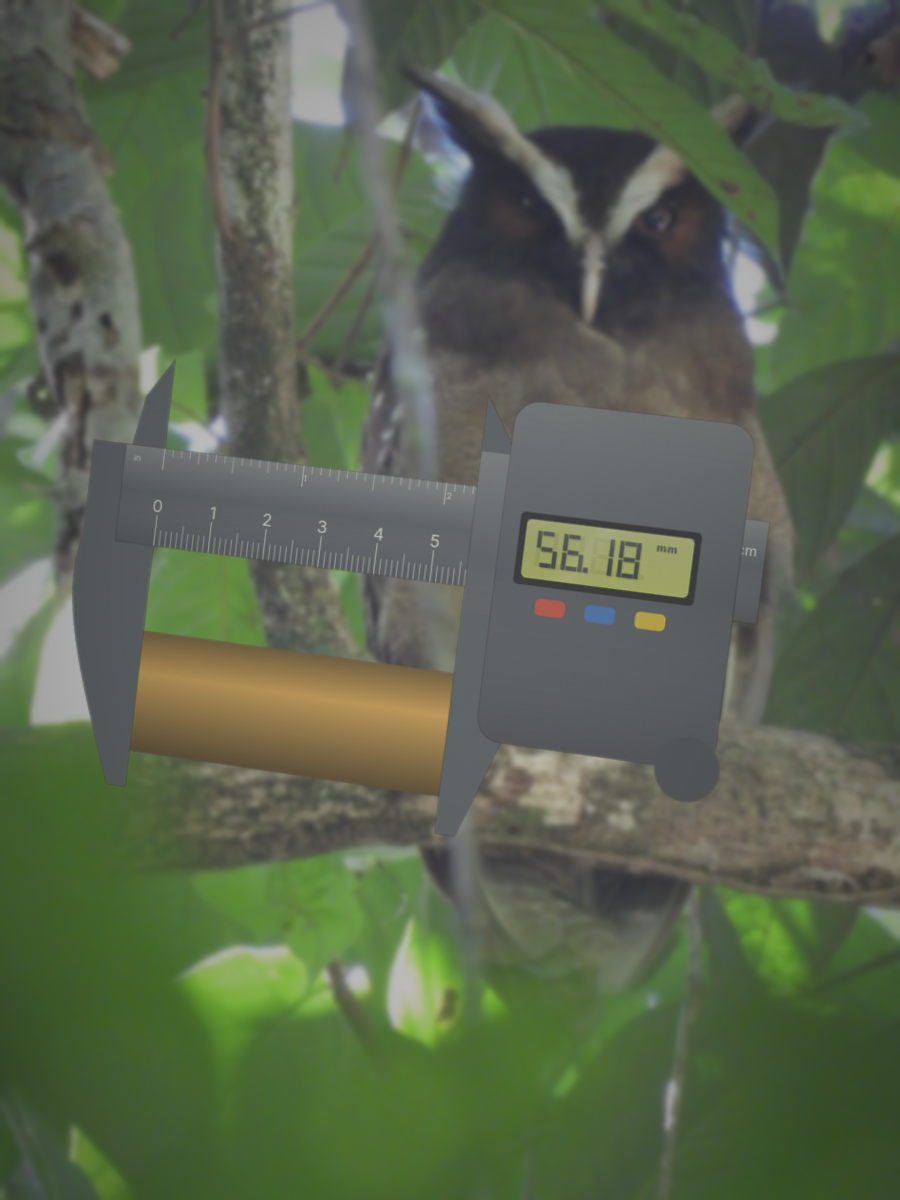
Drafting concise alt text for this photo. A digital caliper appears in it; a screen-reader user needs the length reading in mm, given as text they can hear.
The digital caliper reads 56.18 mm
